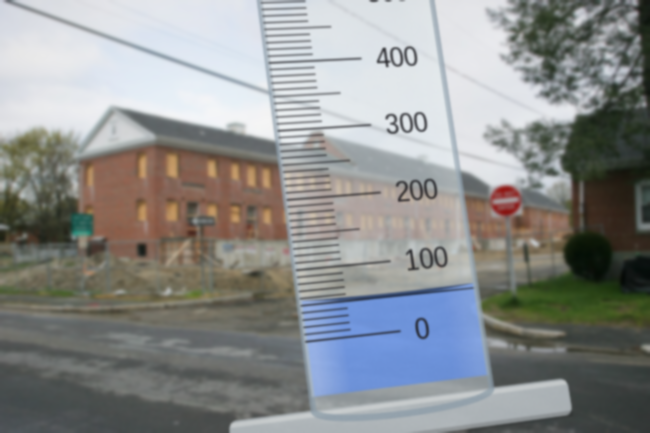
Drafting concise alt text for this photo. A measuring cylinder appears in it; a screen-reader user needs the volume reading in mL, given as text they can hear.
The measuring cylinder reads 50 mL
